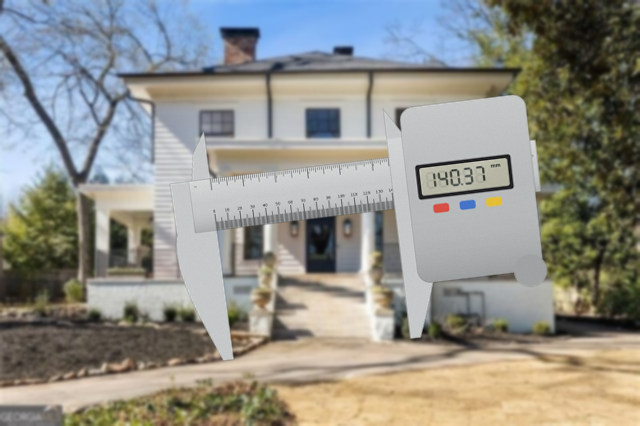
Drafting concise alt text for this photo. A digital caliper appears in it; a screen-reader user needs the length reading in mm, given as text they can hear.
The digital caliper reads 140.37 mm
